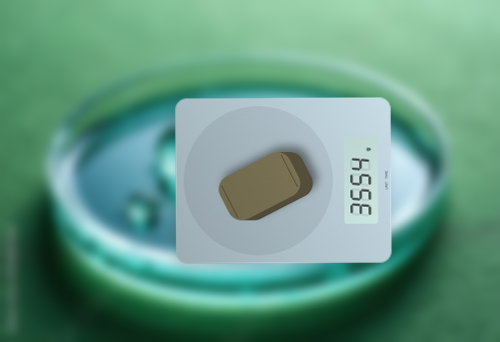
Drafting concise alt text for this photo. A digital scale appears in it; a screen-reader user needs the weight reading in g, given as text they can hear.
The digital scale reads 3554 g
